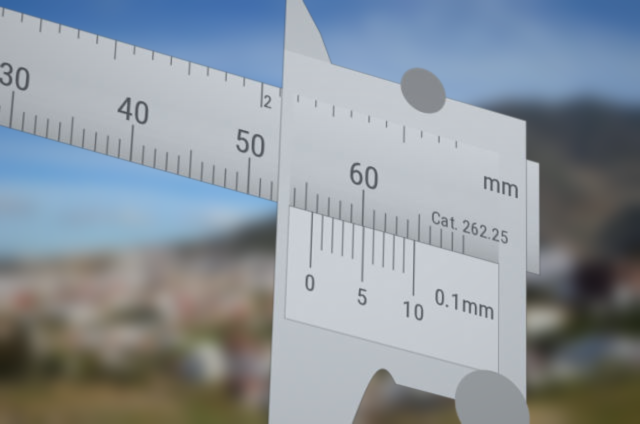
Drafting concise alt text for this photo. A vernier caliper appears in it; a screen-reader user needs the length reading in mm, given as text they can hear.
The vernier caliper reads 55.6 mm
